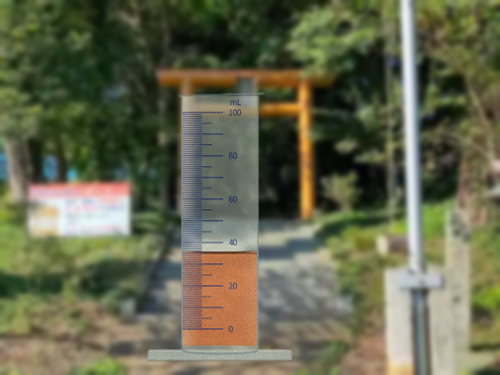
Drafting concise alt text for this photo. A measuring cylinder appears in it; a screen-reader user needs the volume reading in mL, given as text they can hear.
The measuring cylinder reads 35 mL
